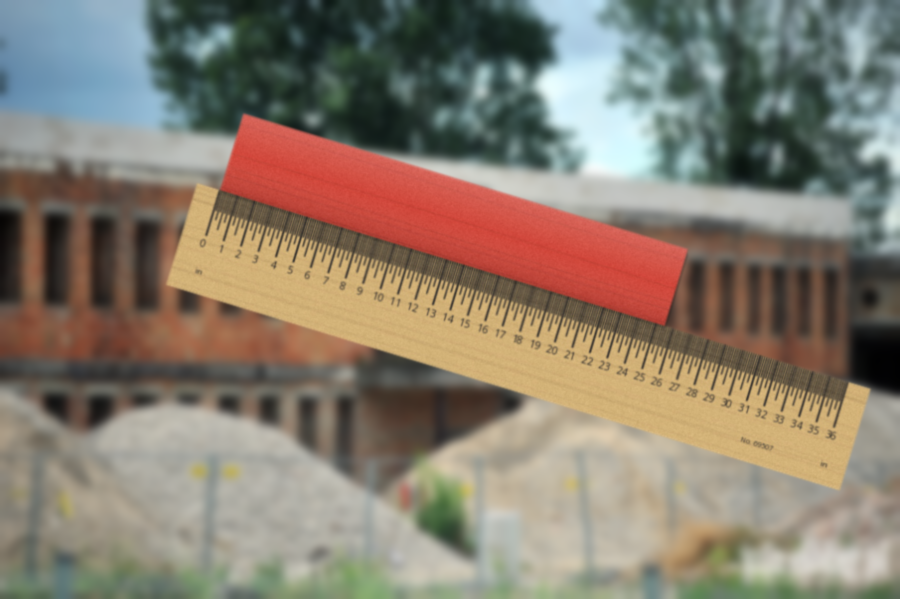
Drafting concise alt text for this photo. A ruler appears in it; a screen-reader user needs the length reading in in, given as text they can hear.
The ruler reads 25.5 in
